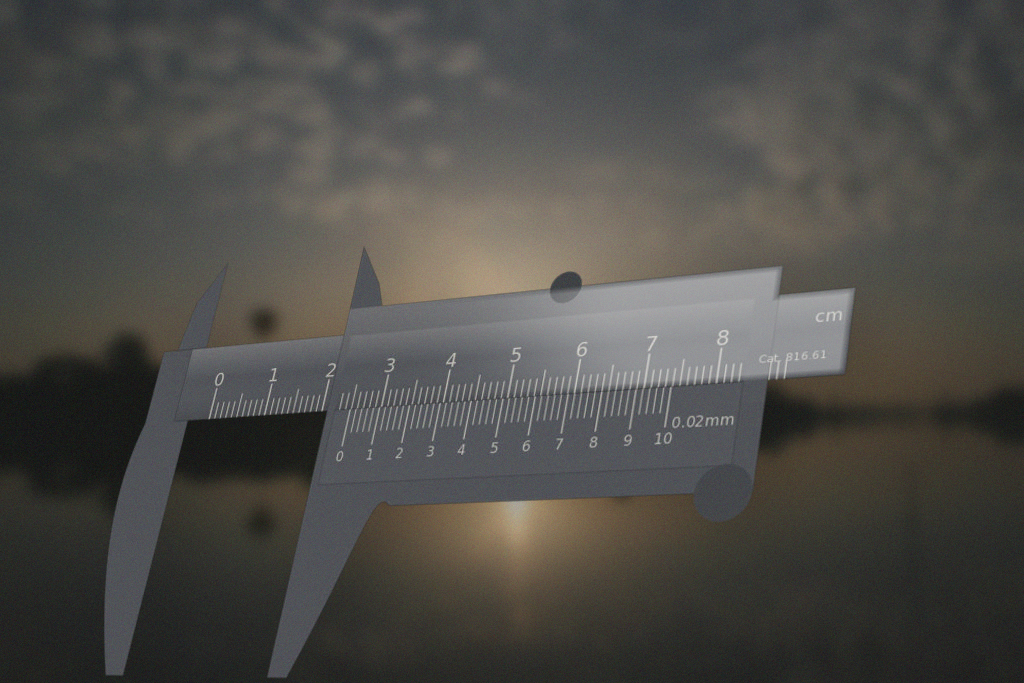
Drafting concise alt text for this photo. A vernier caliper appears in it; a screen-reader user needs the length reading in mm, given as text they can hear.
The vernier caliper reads 24.8 mm
